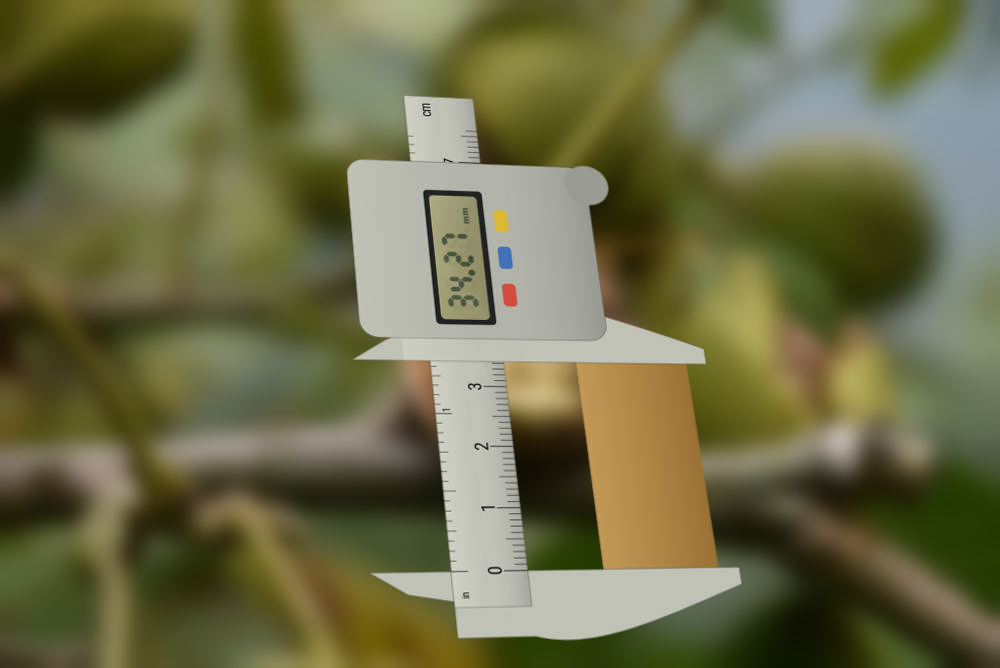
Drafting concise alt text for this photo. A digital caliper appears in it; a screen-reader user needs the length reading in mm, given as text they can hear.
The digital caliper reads 34.27 mm
